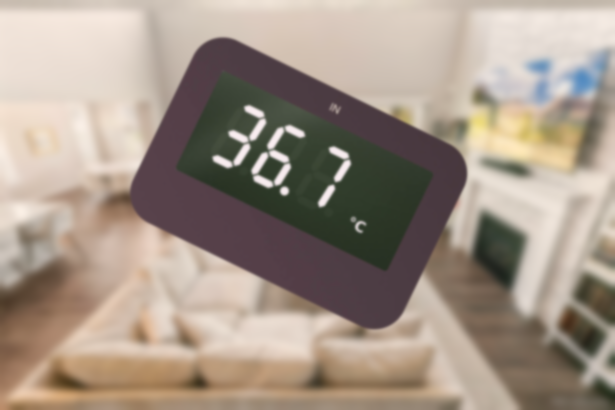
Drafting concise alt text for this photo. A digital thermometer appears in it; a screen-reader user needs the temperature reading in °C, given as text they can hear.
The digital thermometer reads 36.7 °C
